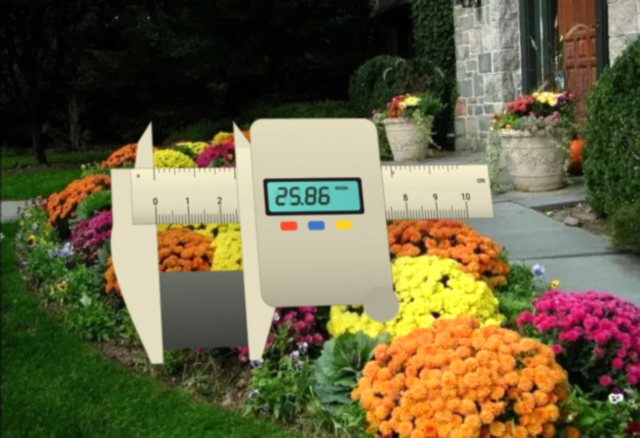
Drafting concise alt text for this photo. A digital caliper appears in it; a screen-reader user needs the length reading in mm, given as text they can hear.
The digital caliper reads 25.86 mm
